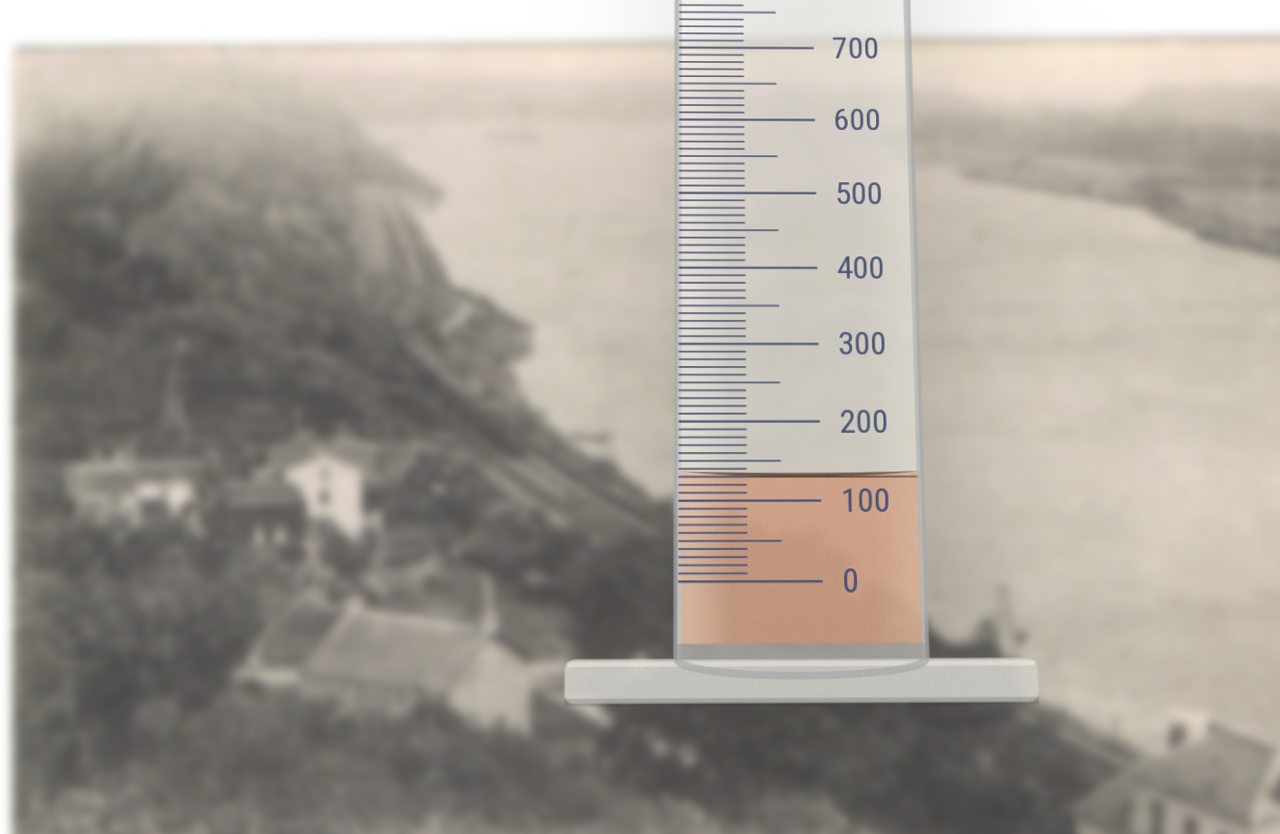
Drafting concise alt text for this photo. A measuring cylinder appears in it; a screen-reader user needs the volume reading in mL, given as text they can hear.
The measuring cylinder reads 130 mL
